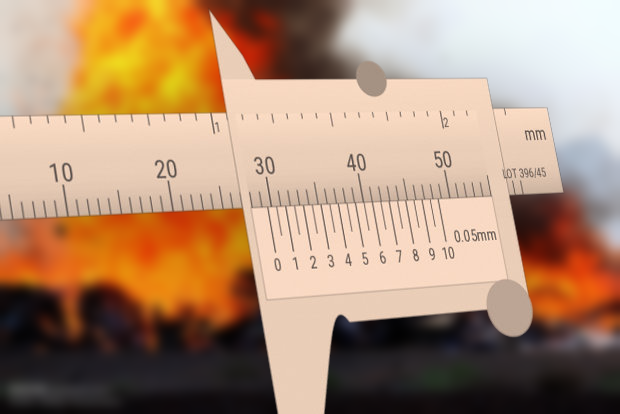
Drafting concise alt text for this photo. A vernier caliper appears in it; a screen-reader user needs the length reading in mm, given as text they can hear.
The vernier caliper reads 29.6 mm
